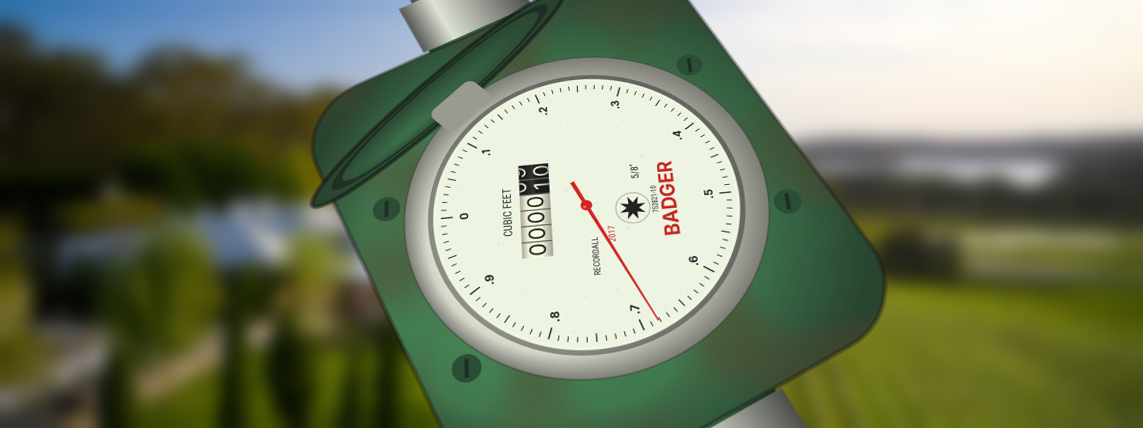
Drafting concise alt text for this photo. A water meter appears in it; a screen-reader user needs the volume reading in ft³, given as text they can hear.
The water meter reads 9.68 ft³
